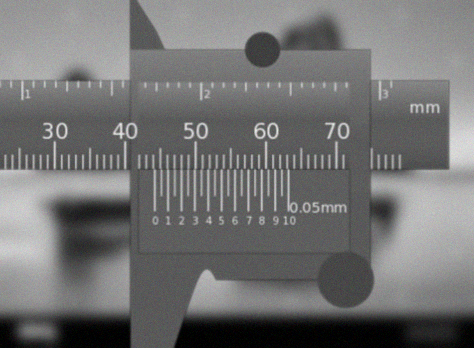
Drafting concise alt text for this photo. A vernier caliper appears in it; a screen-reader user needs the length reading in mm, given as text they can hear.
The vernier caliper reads 44.2 mm
